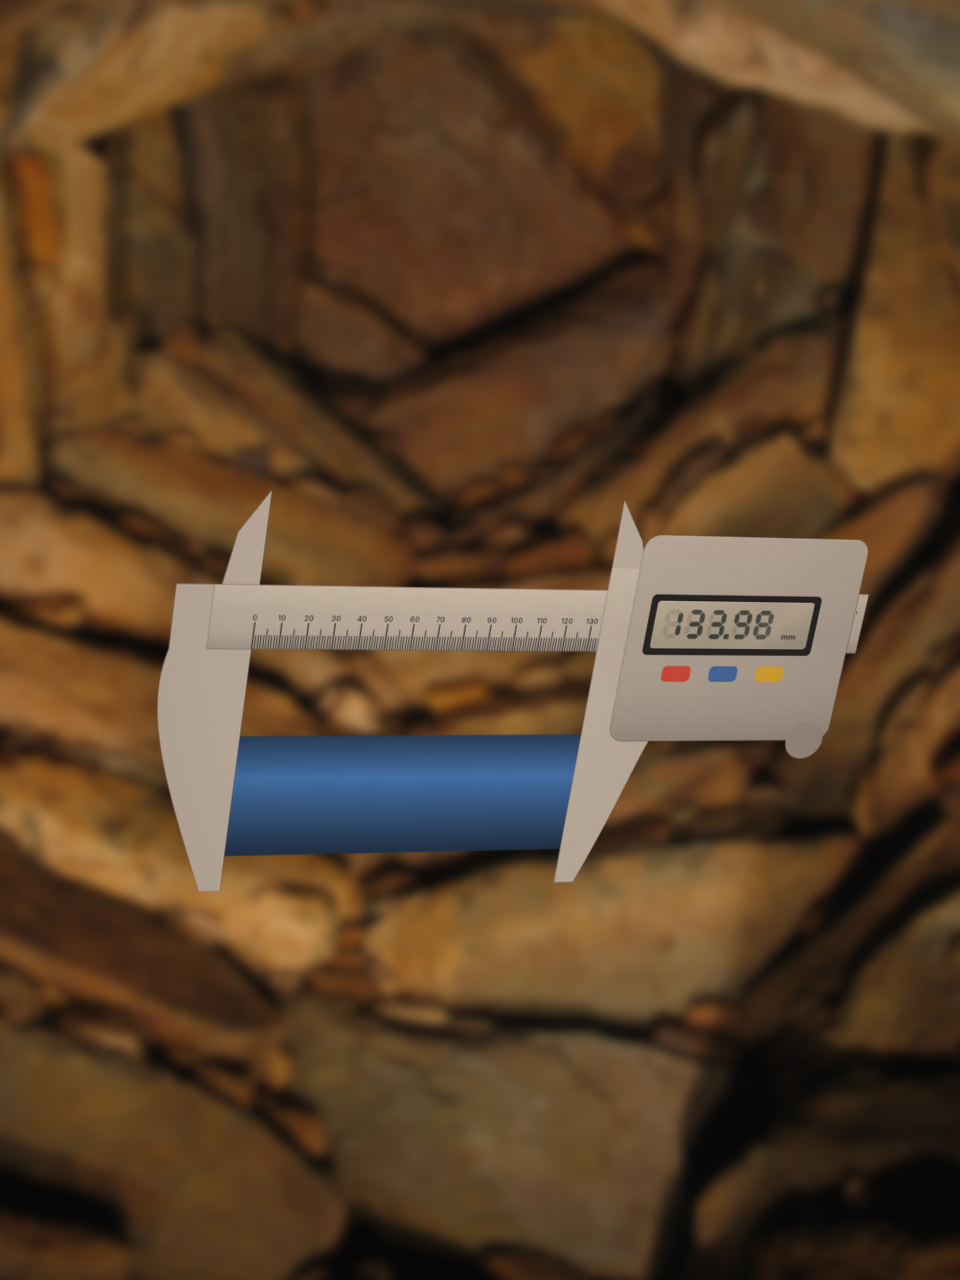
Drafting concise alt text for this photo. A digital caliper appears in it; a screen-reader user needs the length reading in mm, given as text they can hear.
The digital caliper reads 133.98 mm
